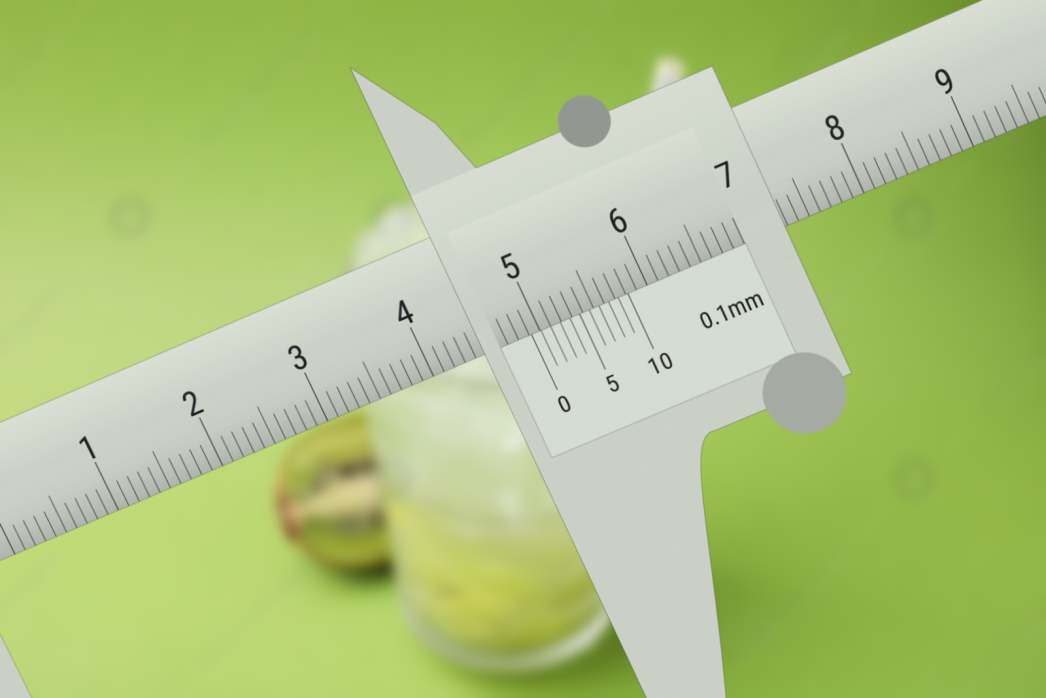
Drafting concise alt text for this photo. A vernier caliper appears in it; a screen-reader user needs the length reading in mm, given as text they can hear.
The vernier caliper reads 49.2 mm
